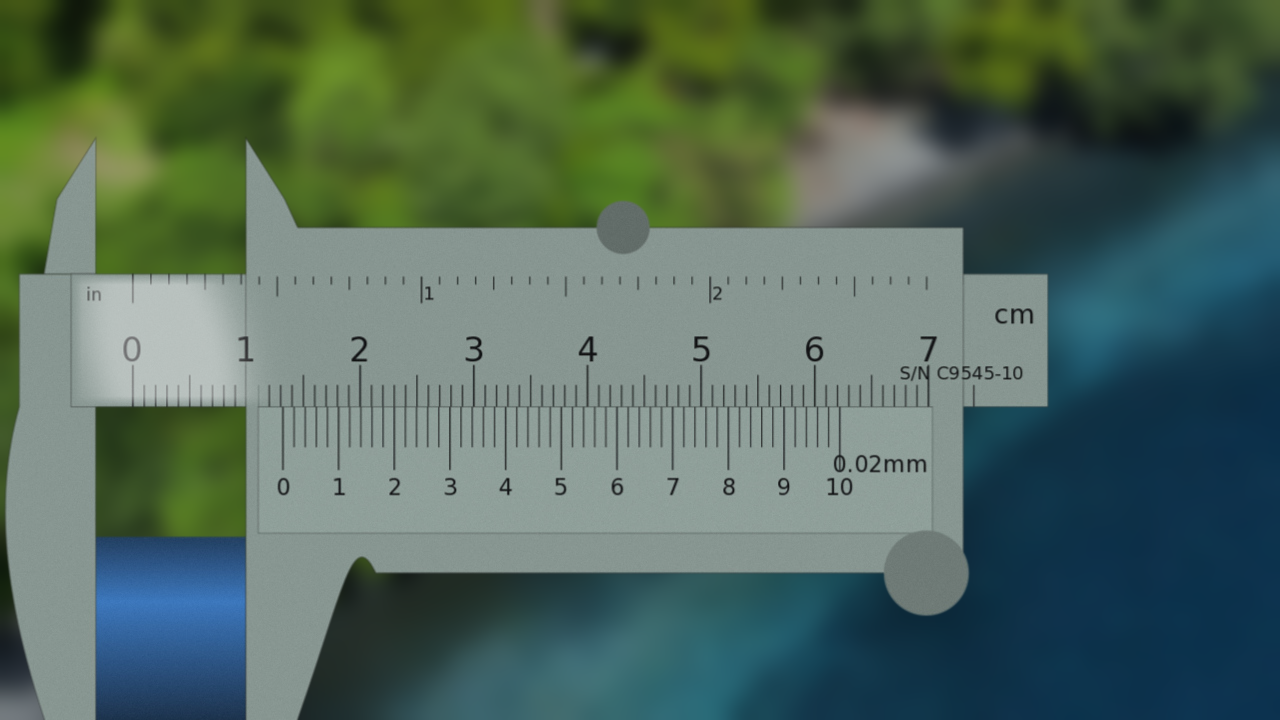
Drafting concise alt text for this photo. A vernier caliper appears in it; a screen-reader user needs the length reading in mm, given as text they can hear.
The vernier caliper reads 13.2 mm
